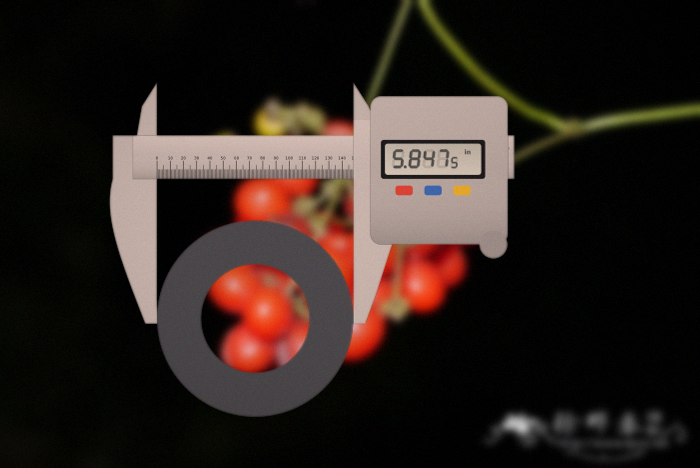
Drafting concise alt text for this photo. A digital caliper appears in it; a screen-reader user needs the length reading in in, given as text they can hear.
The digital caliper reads 5.8475 in
